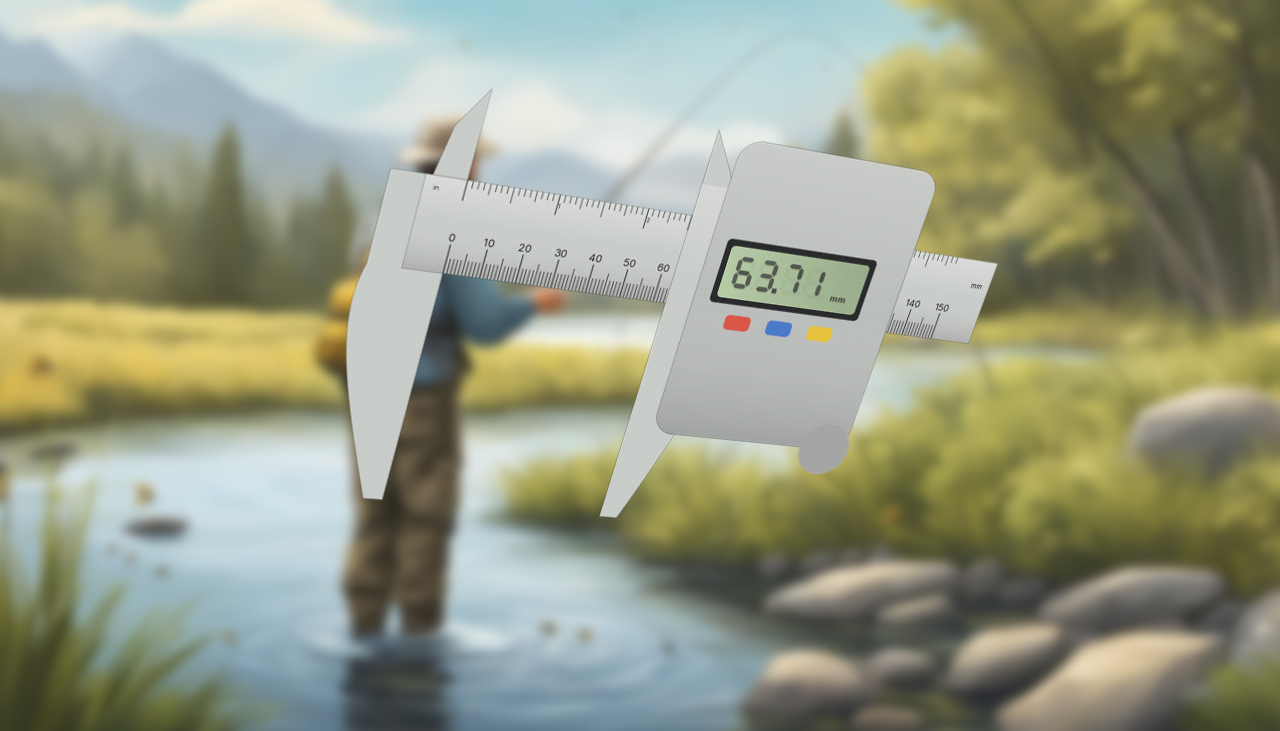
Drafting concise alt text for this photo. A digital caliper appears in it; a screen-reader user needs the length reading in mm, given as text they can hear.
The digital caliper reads 63.71 mm
